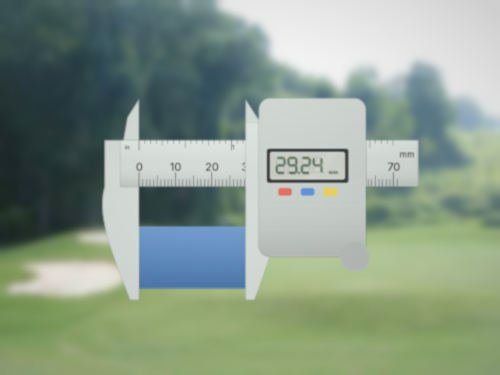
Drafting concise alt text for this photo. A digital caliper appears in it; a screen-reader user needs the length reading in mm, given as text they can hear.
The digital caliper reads 29.24 mm
